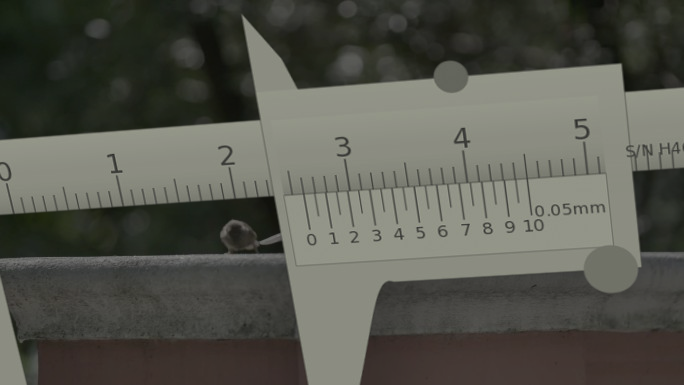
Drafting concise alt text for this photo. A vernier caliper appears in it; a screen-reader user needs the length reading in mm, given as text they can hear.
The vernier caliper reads 26.0 mm
